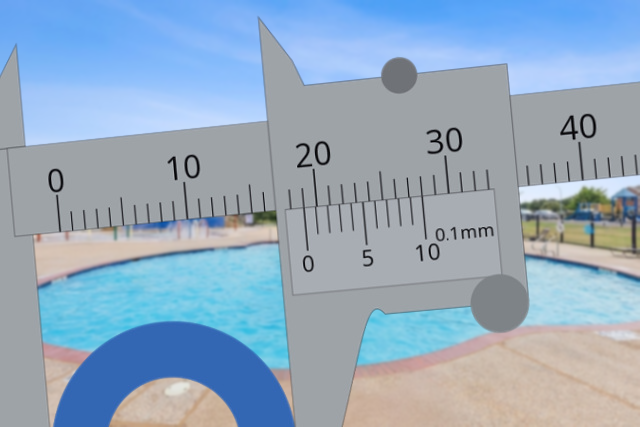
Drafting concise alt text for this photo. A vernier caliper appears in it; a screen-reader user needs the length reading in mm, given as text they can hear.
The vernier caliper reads 19.0 mm
